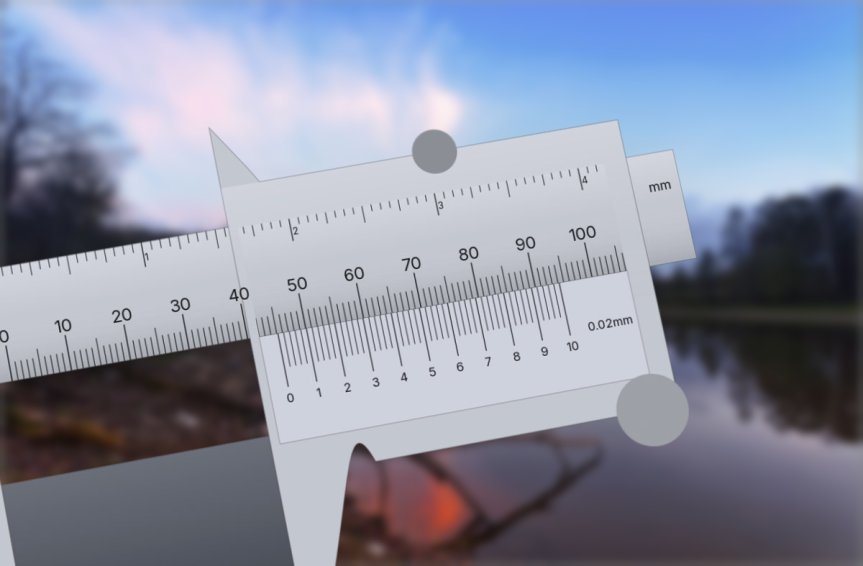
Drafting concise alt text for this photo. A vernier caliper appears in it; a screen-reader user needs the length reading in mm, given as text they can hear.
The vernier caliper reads 45.2 mm
